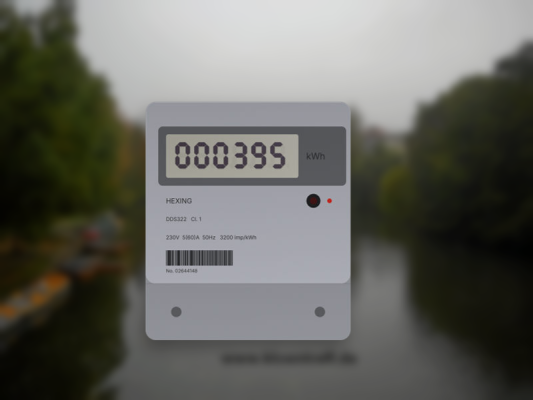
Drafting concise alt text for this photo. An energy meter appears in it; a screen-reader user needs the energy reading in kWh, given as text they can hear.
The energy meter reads 395 kWh
